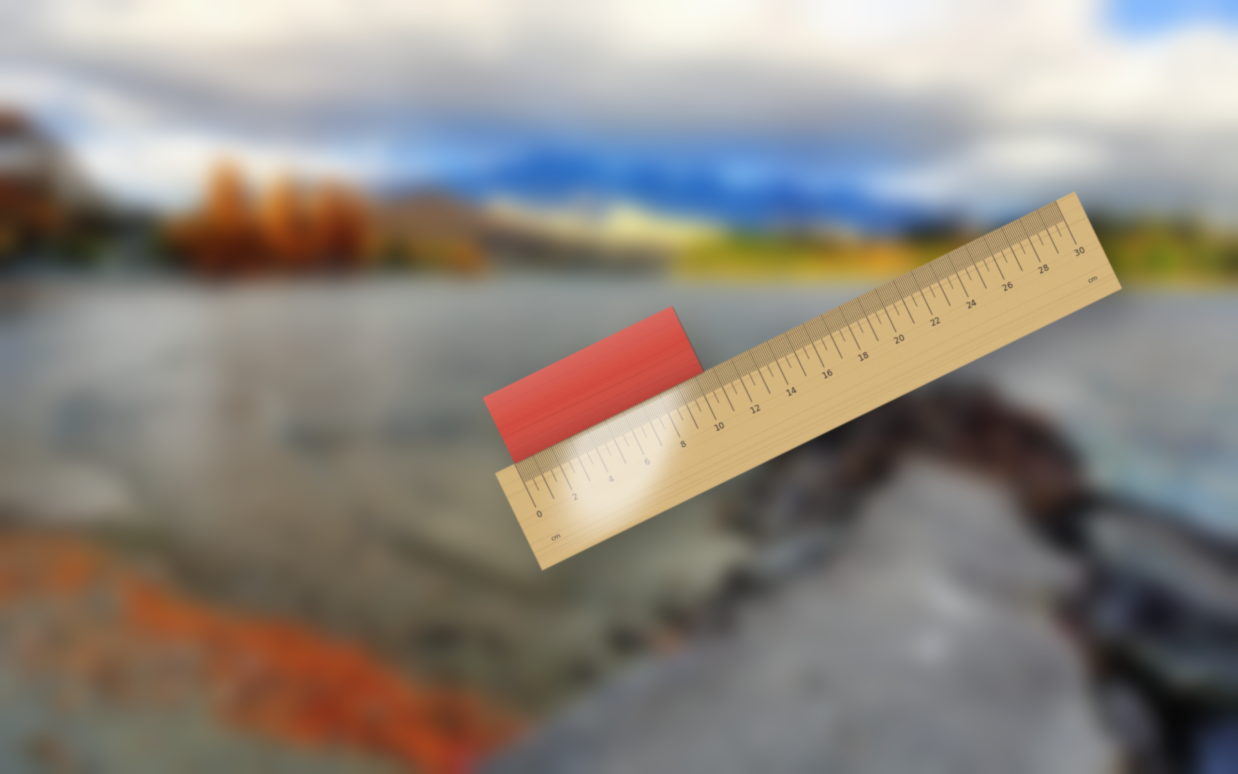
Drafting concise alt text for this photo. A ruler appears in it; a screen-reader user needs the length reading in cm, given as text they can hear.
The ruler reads 10.5 cm
